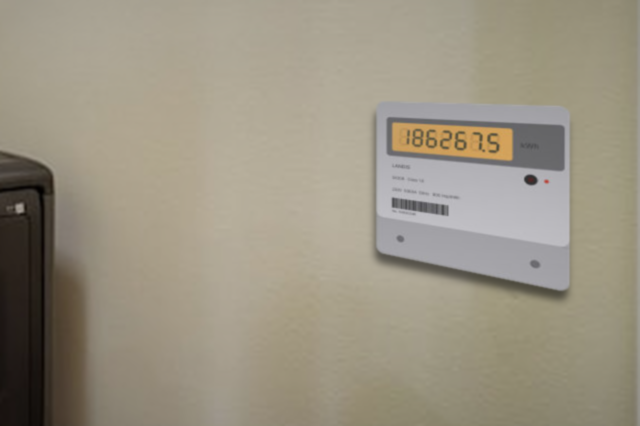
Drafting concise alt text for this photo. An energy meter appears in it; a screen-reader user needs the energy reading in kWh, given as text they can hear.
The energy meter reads 186267.5 kWh
